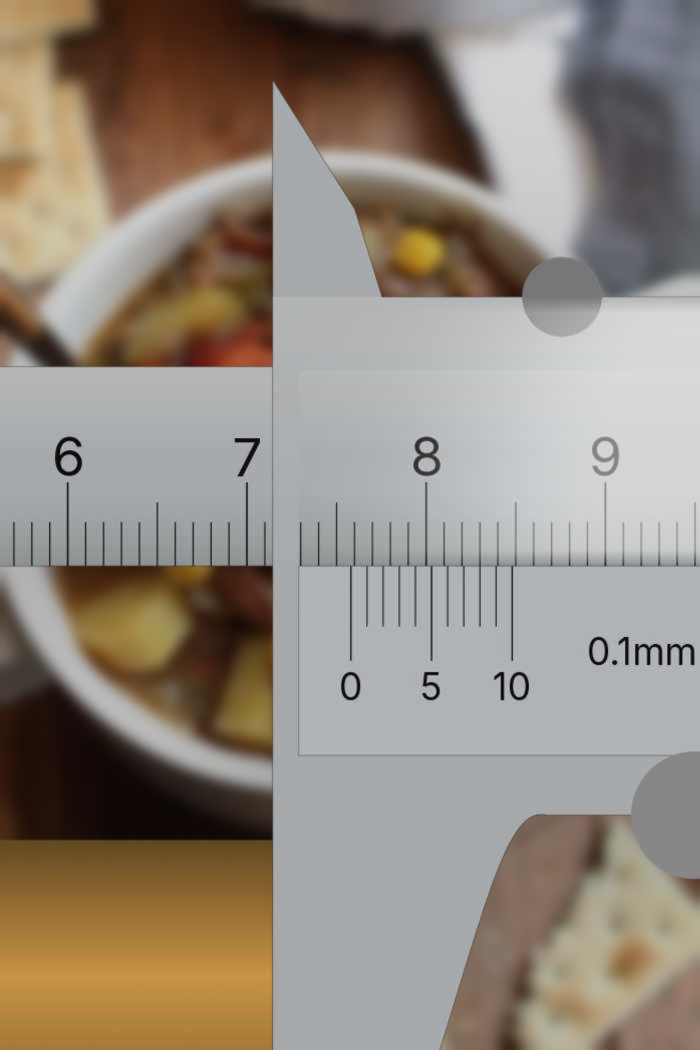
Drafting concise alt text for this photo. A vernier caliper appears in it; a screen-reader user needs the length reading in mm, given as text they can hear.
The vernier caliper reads 75.8 mm
